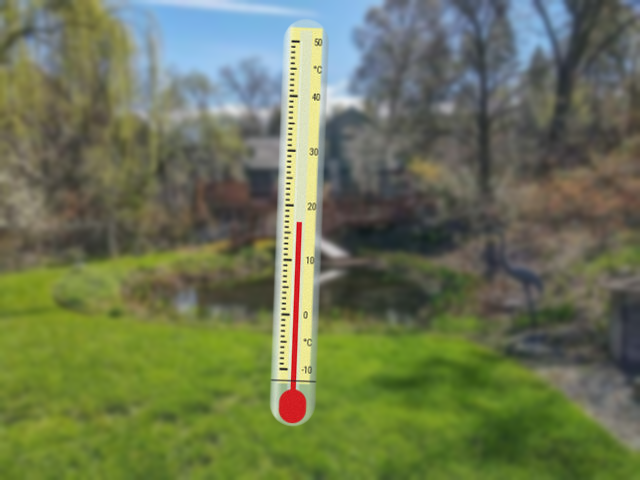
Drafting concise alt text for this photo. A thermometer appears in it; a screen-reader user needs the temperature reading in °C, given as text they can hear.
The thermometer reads 17 °C
